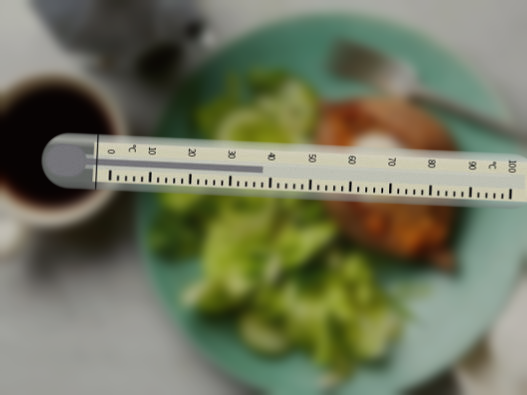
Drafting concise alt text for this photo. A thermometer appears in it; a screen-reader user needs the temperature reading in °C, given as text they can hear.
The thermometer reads 38 °C
